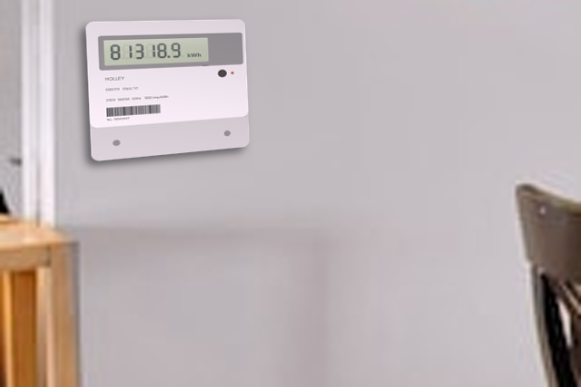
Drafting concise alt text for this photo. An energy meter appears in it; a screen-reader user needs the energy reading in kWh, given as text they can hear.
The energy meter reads 81318.9 kWh
